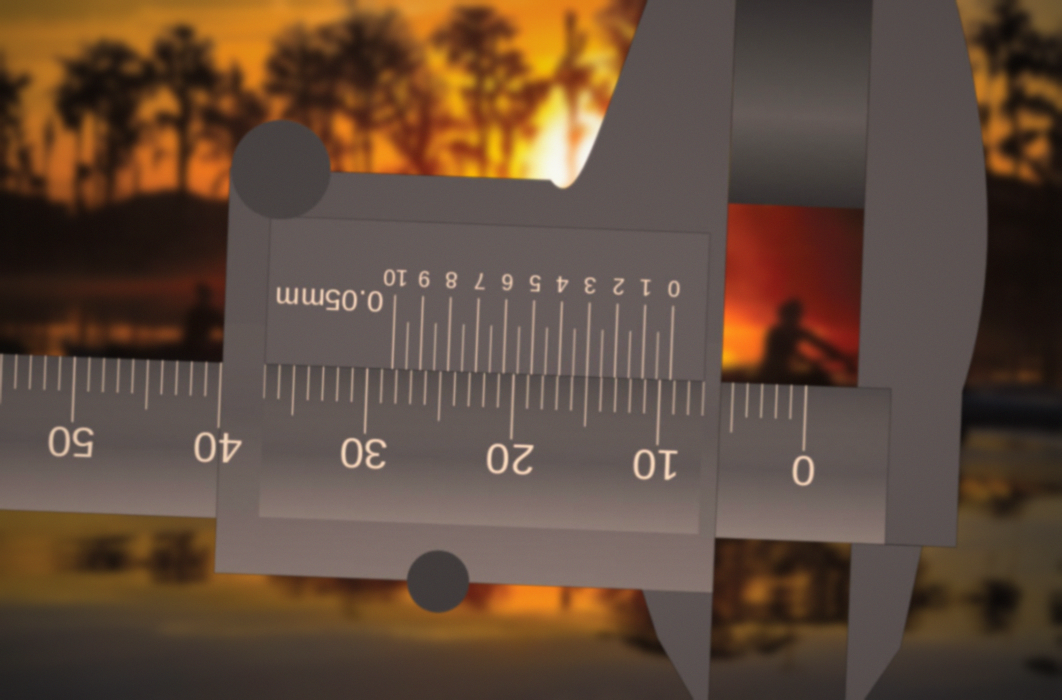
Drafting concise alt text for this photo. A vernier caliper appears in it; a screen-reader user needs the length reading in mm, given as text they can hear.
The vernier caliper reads 9.3 mm
